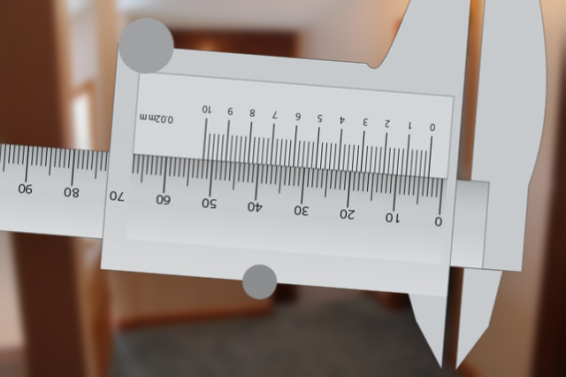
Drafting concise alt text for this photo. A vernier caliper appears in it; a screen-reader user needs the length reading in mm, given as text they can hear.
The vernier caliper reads 3.0 mm
